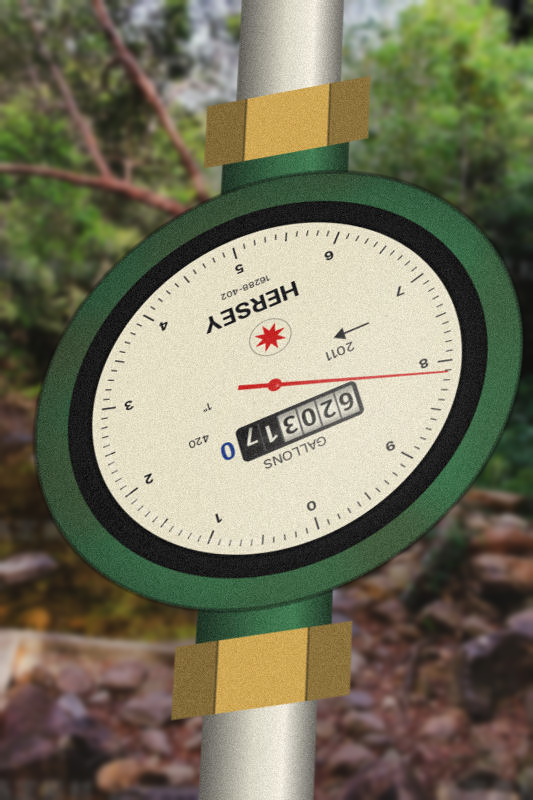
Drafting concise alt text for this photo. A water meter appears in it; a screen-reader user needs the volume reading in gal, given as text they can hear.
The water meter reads 6203168.1 gal
